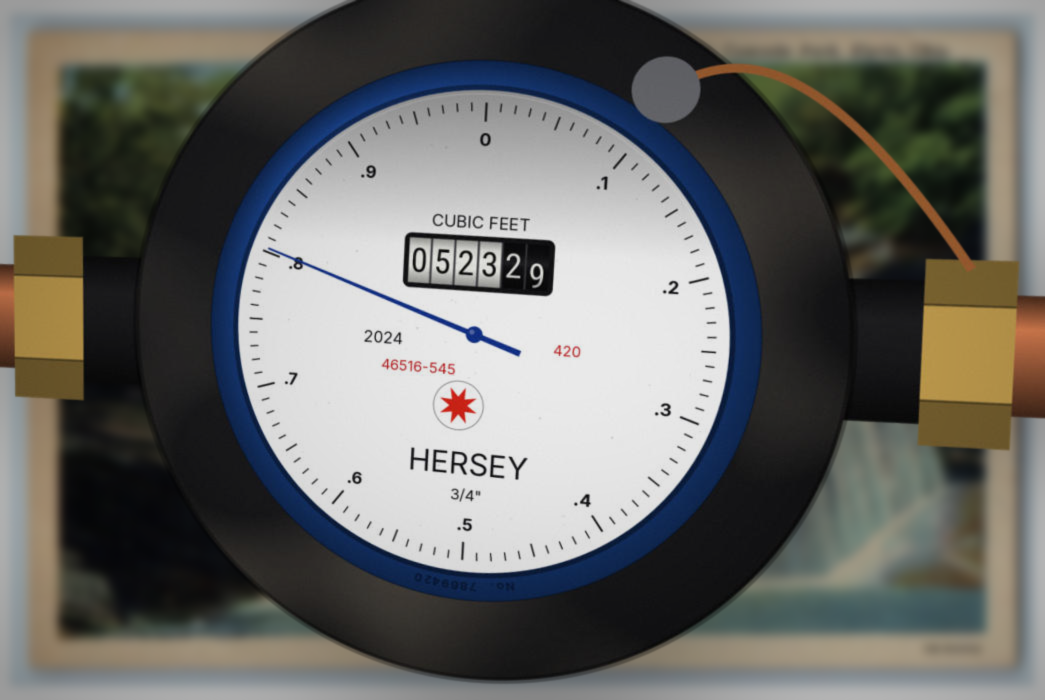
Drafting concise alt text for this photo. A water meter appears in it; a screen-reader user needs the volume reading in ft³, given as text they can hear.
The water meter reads 52328.80 ft³
